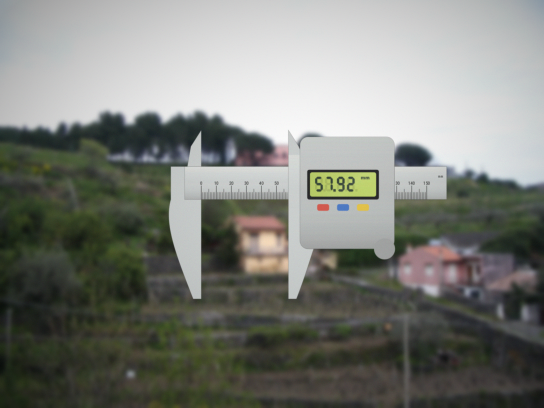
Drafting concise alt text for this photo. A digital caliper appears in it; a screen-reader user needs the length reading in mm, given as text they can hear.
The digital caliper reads 57.92 mm
